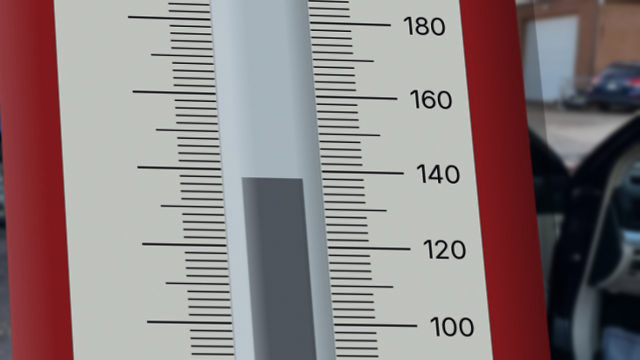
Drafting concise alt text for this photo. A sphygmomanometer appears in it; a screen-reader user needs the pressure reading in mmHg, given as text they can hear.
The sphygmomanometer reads 138 mmHg
